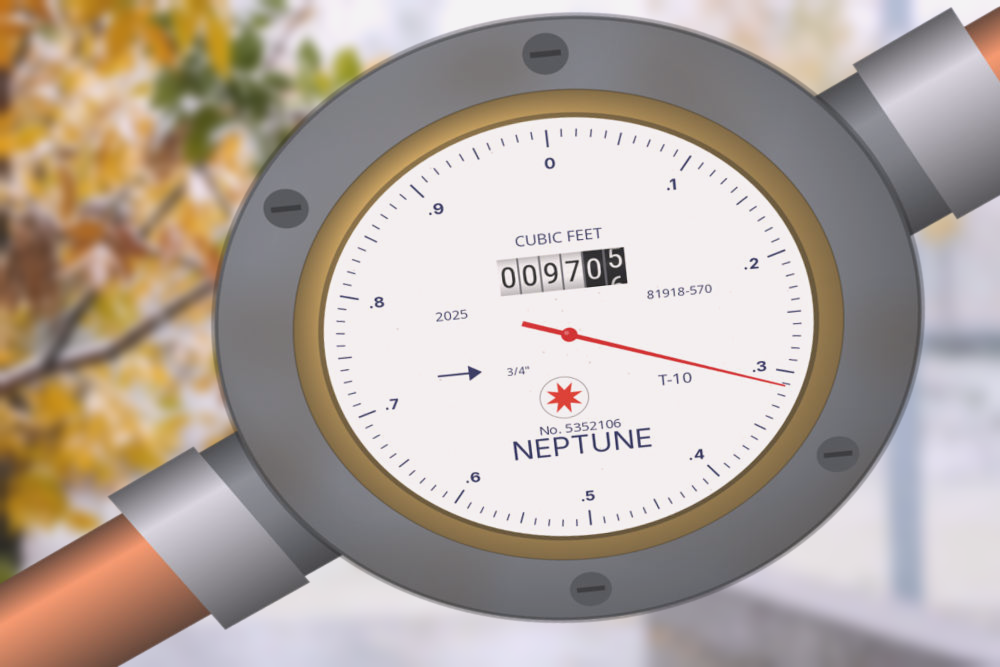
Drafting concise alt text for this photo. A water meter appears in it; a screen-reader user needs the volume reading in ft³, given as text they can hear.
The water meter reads 9705.31 ft³
